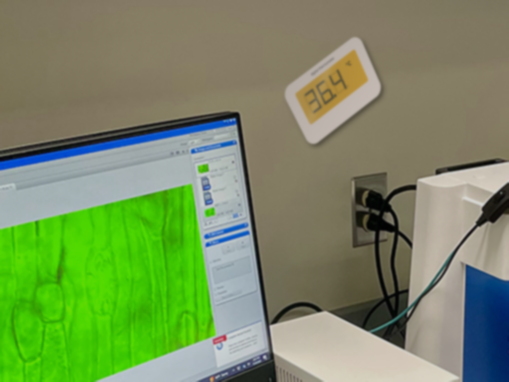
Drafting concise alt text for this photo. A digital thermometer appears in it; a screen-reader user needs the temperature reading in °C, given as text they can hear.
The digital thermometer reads 36.4 °C
